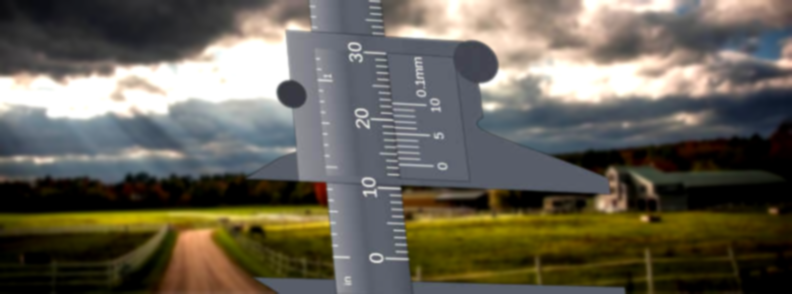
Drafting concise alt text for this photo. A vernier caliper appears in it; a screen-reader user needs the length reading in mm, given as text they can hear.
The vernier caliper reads 13.5 mm
